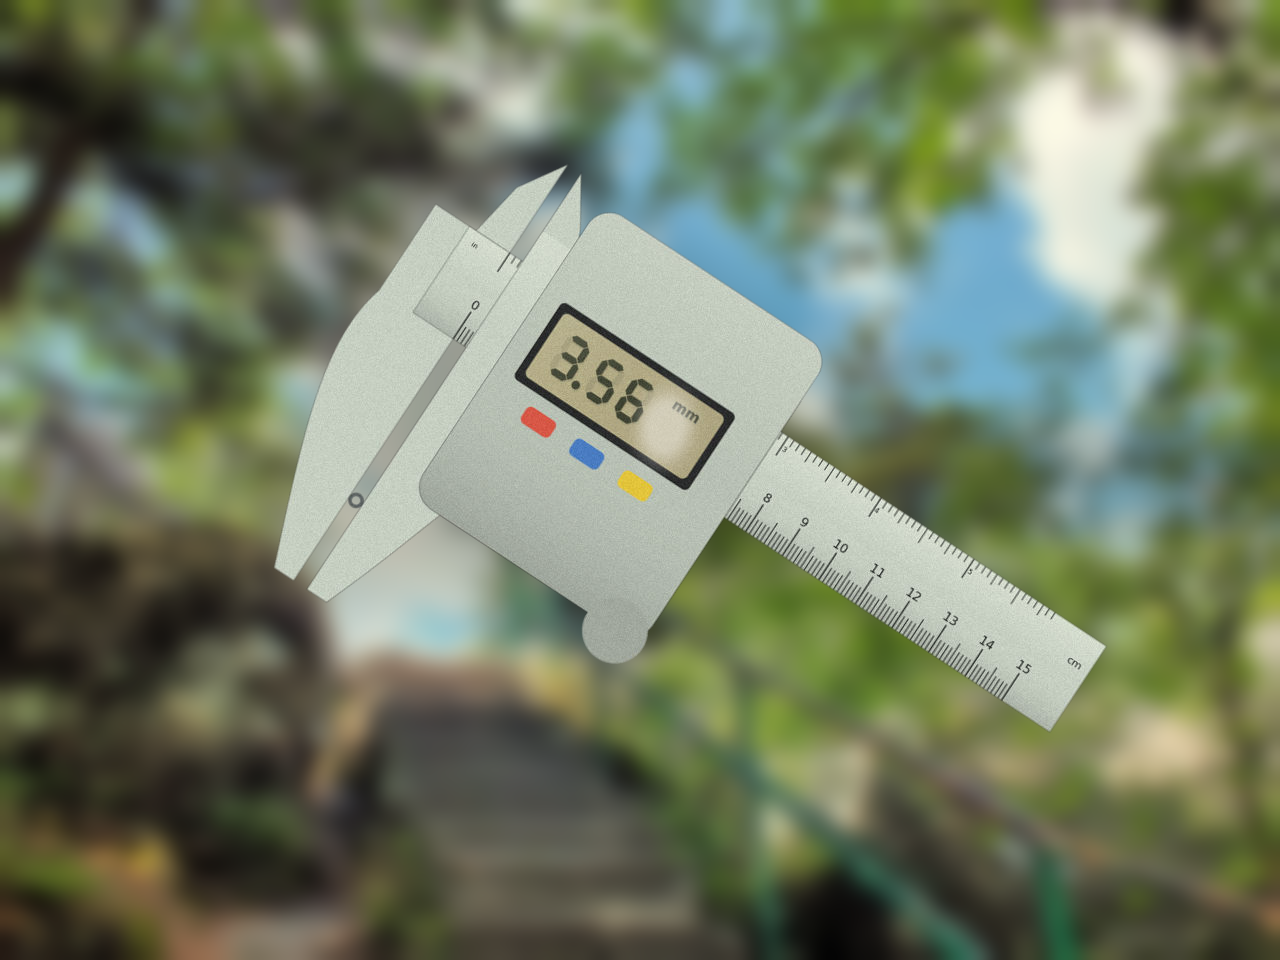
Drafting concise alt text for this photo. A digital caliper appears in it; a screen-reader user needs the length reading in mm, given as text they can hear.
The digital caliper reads 3.56 mm
